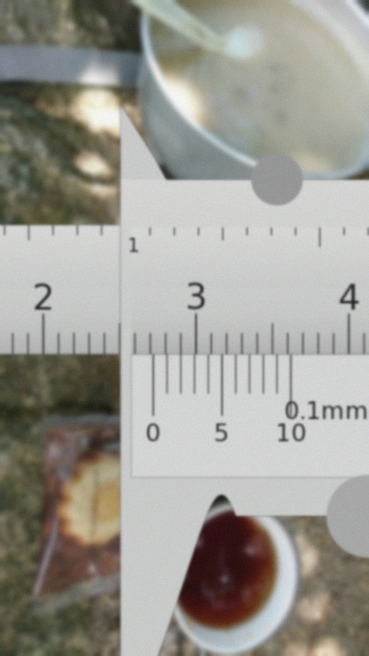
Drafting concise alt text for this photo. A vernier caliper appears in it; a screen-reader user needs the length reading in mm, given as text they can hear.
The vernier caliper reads 27.2 mm
